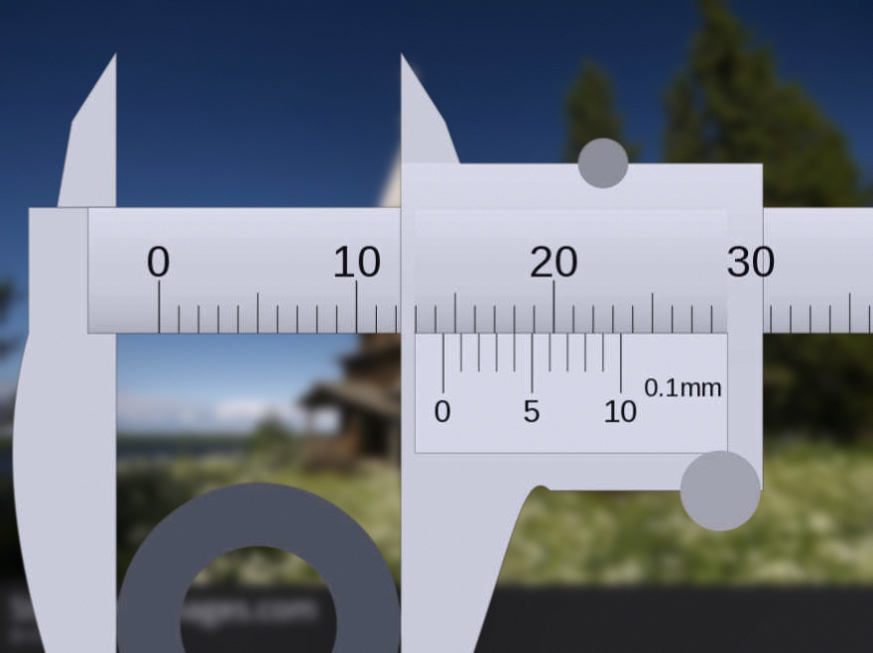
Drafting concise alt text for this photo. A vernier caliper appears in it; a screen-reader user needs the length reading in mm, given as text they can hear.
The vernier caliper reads 14.4 mm
